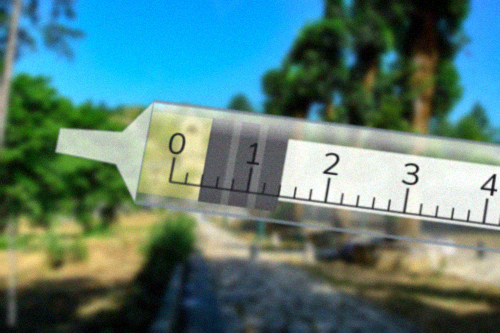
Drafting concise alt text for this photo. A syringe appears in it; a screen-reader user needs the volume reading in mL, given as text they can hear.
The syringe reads 0.4 mL
